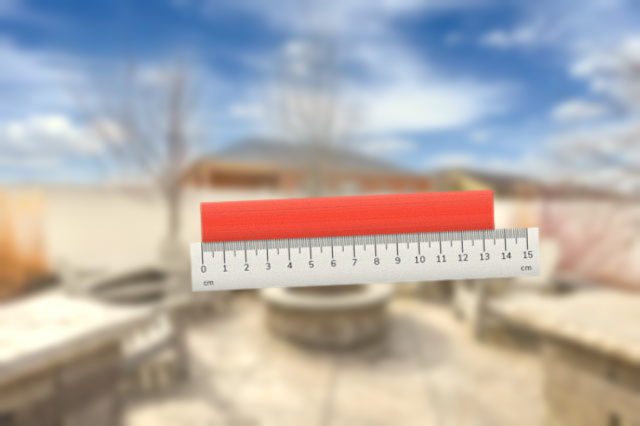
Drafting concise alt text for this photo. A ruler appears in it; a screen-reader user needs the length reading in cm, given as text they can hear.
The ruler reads 13.5 cm
